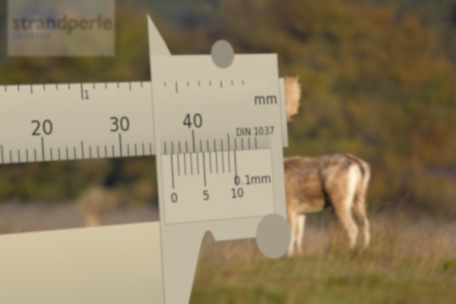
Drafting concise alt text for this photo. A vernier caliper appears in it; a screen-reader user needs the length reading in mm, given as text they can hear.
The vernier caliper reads 36.8 mm
